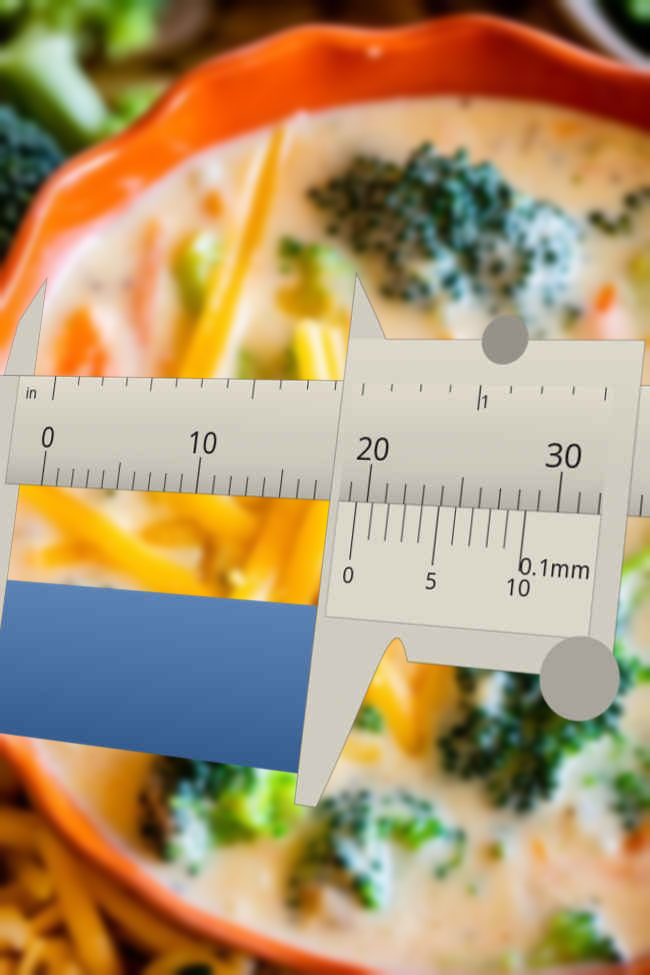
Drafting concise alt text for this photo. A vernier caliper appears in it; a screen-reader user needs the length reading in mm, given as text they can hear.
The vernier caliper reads 19.4 mm
